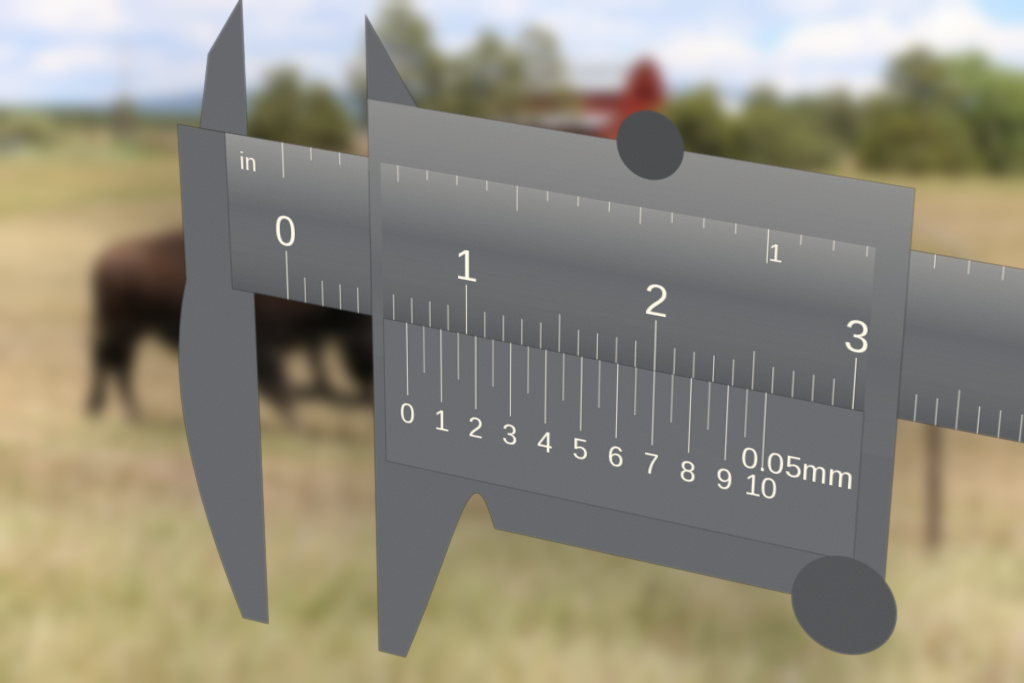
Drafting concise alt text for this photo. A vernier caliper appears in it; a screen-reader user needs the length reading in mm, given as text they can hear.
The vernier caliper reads 6.7 mm
